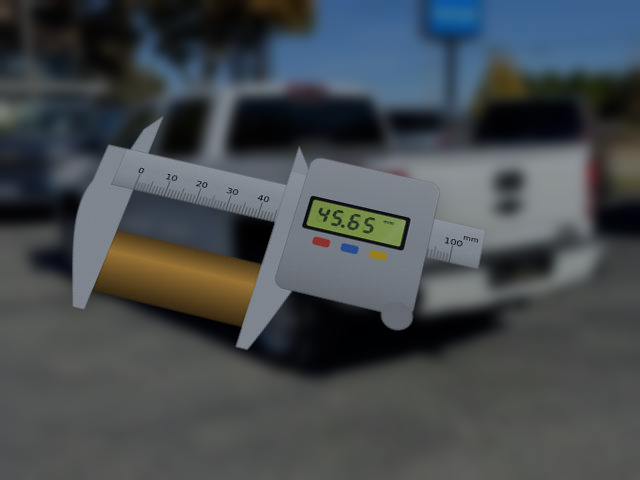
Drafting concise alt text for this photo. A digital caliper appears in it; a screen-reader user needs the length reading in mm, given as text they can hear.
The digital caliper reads 45.65 mm
